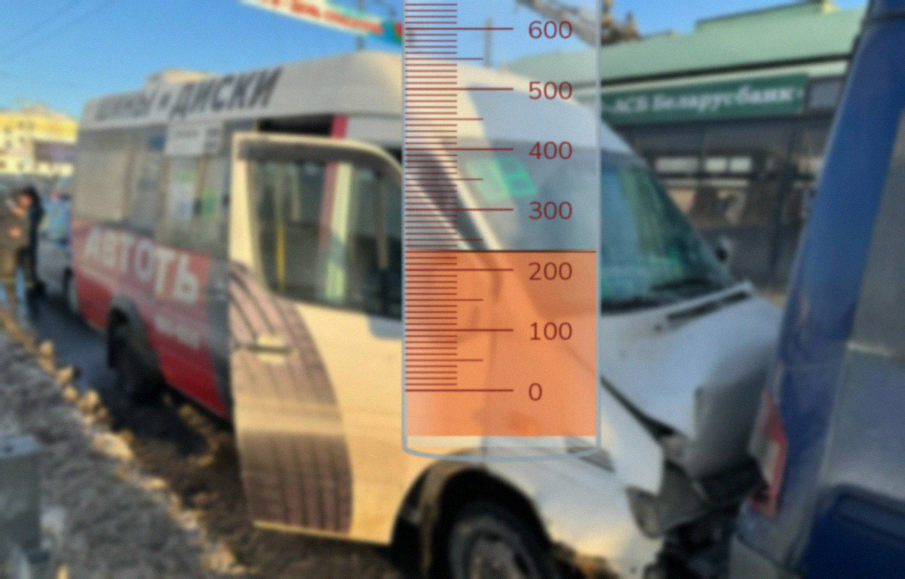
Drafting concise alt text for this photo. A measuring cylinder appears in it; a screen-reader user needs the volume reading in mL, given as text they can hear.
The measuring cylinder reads 230 mL
